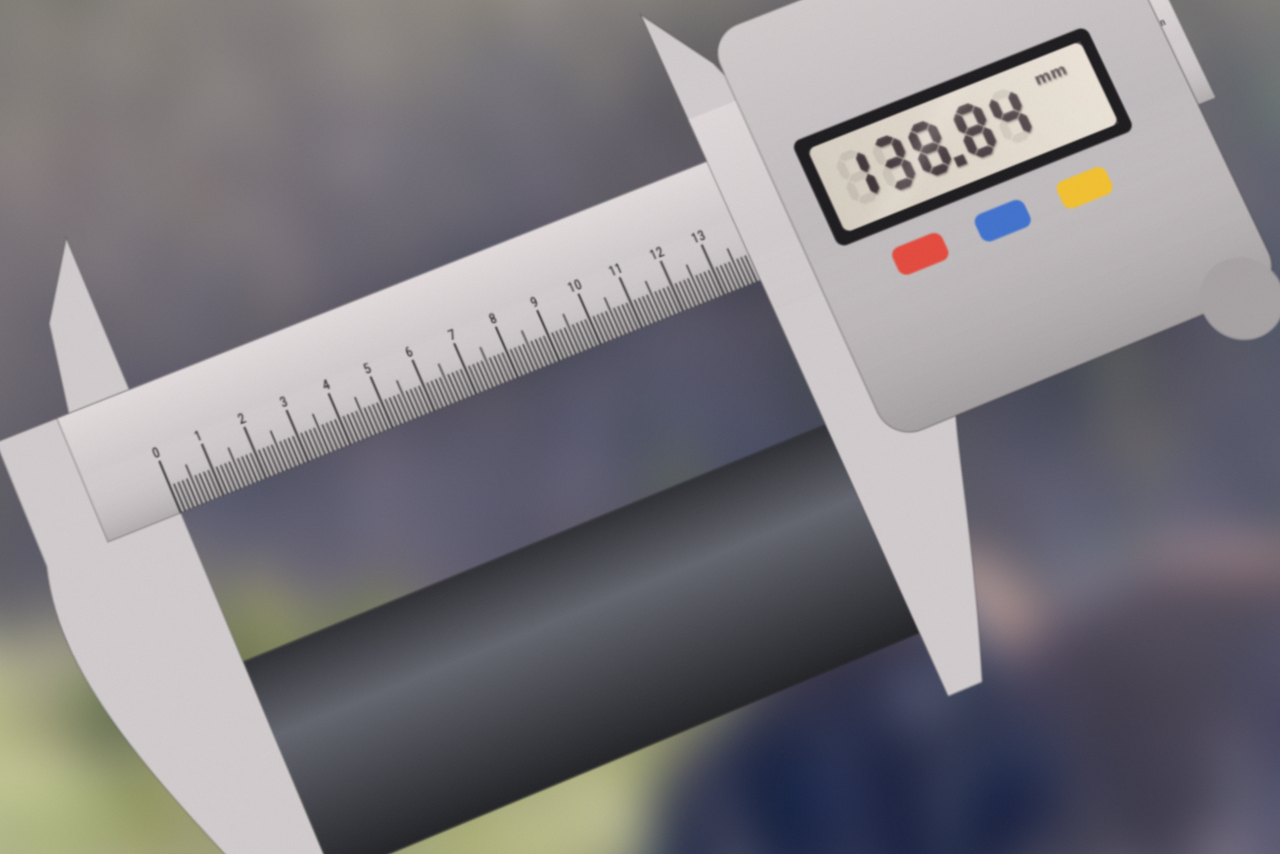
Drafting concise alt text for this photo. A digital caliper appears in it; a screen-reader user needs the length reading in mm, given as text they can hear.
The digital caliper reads 138.84 mm
